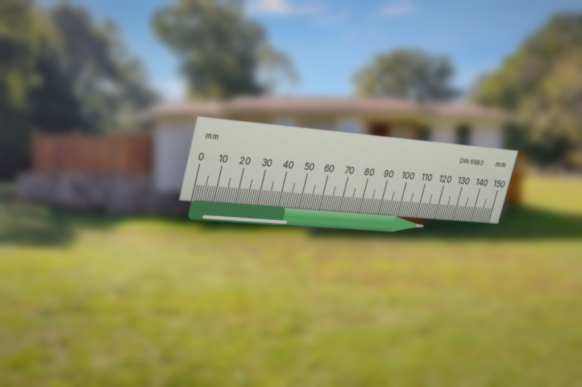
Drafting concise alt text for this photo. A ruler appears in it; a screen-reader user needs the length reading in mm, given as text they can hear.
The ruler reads 115 mm
